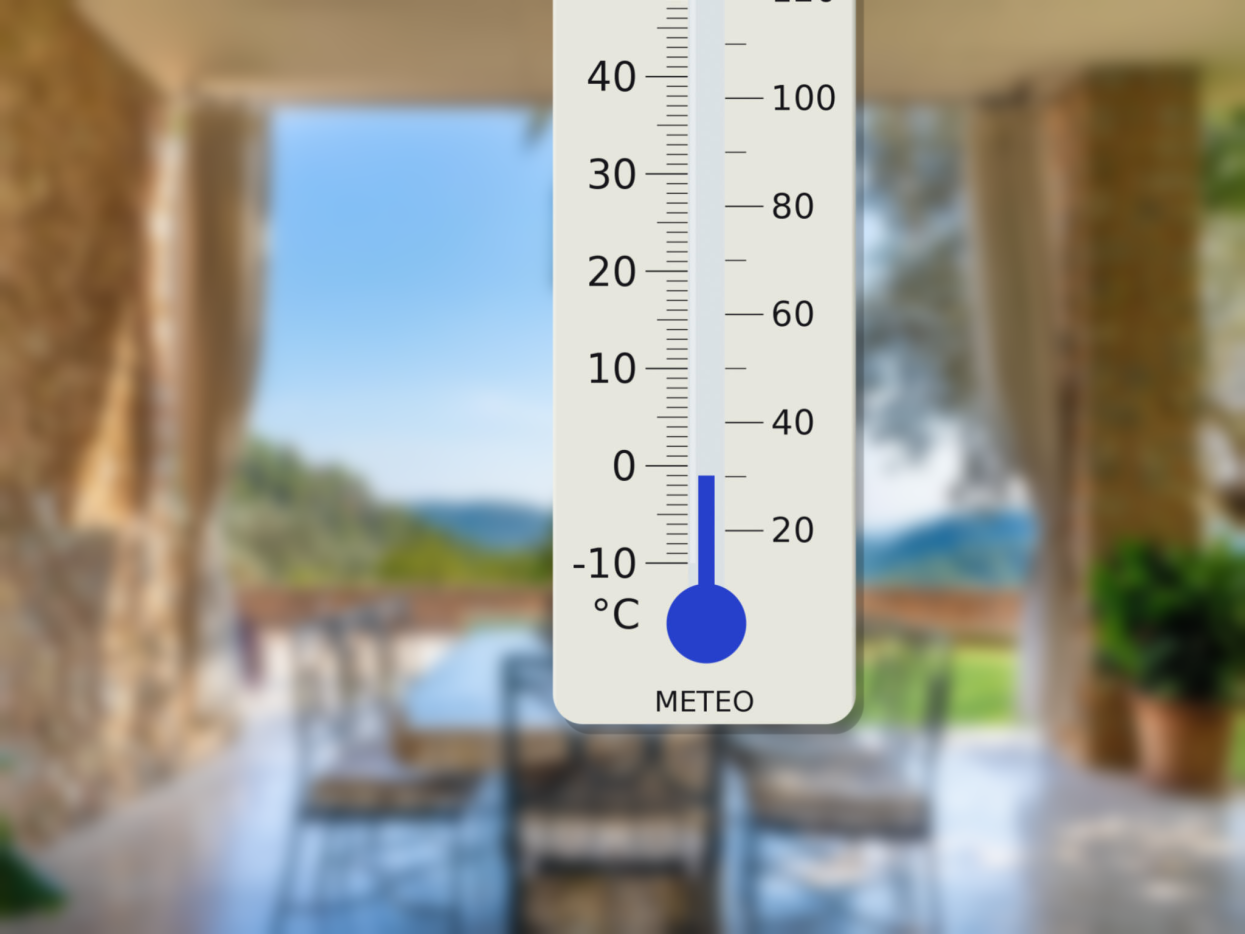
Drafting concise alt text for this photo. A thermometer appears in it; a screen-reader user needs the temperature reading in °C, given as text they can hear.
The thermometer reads -1 °C
